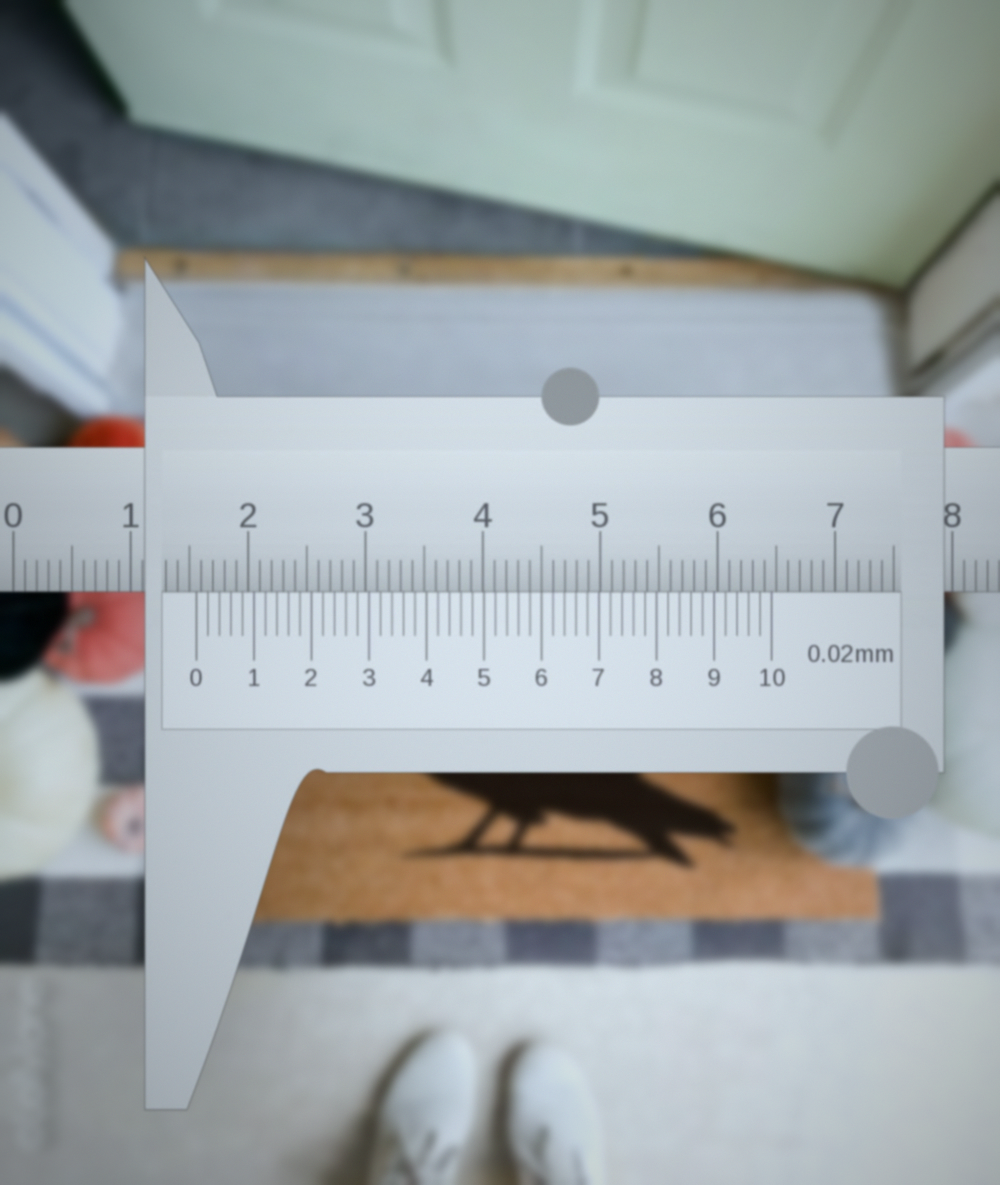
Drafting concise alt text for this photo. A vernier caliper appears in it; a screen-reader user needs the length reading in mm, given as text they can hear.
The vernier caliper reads 15.6 mm
